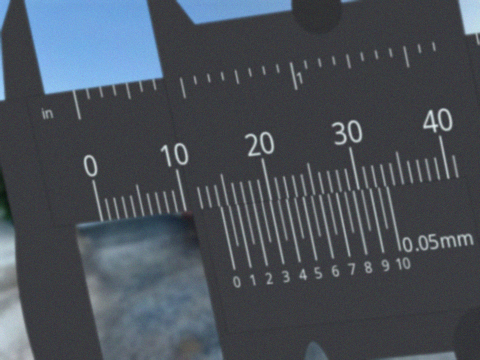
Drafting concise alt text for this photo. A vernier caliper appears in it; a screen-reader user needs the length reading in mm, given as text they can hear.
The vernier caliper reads 14.2 mm
